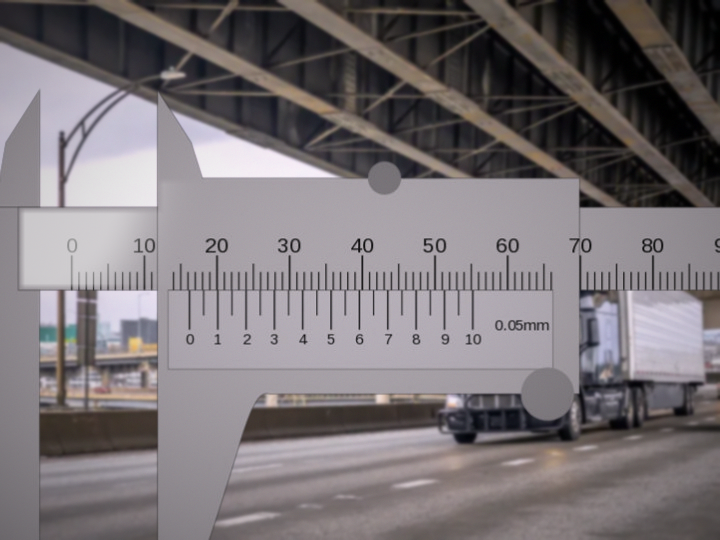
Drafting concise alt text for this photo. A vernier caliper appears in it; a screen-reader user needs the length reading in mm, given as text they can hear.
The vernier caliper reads 16.2 mm
